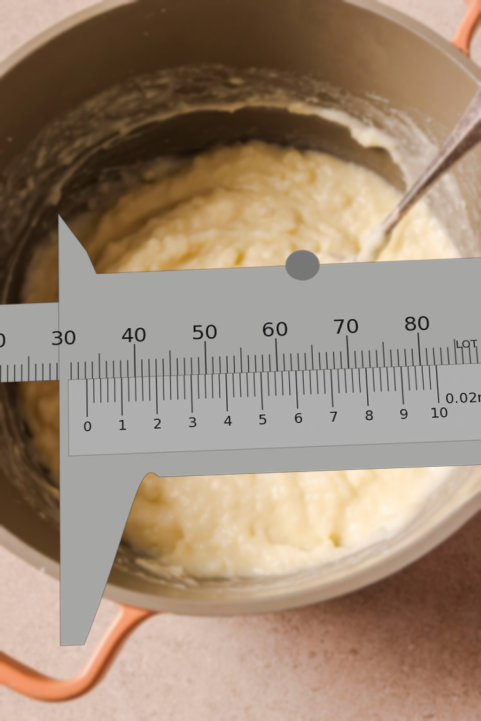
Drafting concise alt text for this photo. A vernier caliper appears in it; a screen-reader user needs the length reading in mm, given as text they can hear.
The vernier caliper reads 33.2 mm
